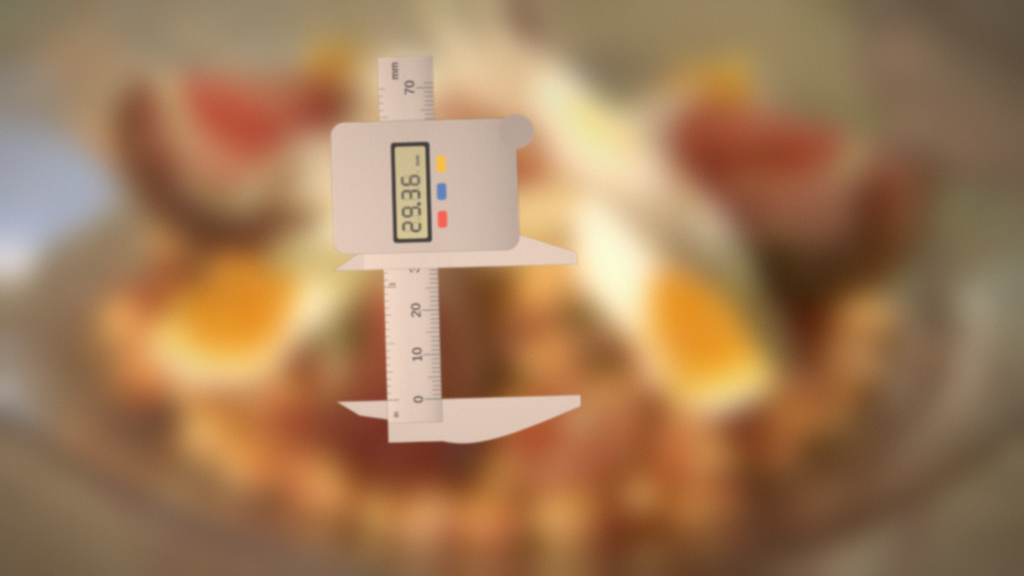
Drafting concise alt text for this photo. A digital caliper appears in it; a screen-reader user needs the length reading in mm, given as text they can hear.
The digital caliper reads 29.36 mm
